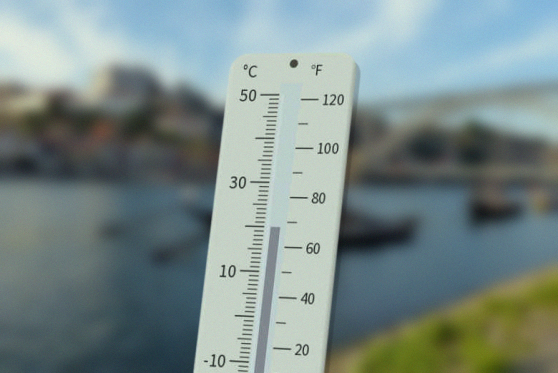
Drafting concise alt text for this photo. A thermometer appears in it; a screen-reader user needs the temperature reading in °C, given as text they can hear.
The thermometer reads 20 °C
